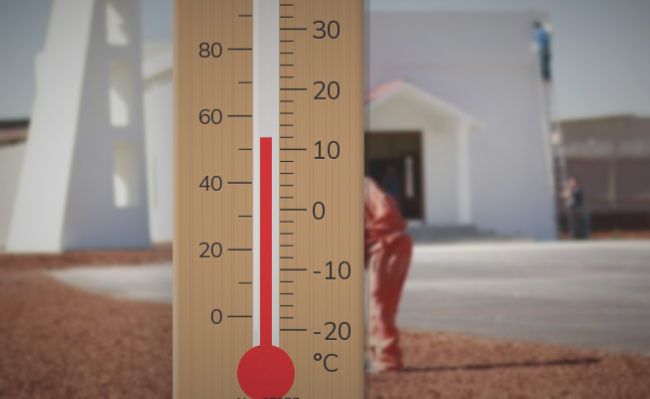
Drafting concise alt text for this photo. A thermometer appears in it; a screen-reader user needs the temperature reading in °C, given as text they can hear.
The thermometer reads 12 °C
